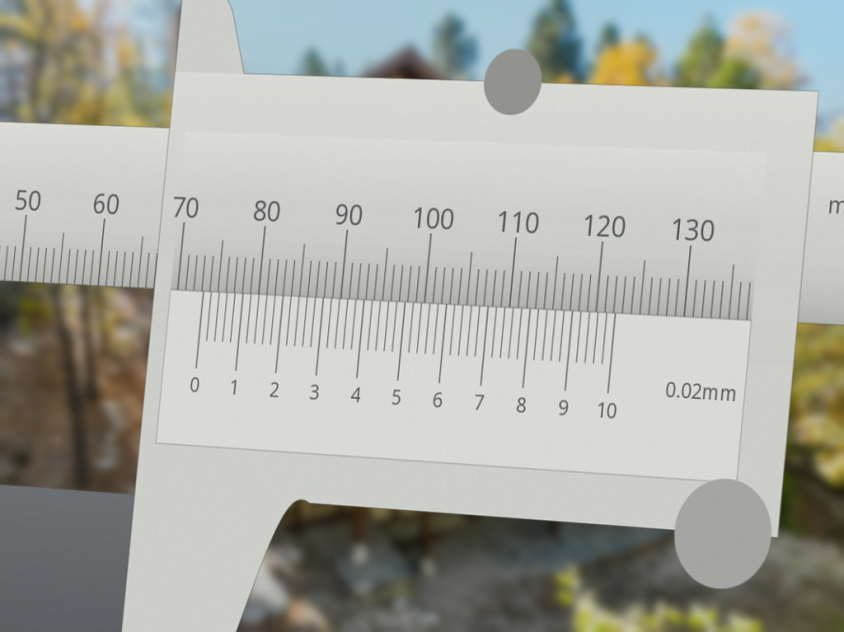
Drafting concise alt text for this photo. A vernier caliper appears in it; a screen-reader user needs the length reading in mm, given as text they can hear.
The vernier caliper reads 73.2 mm
